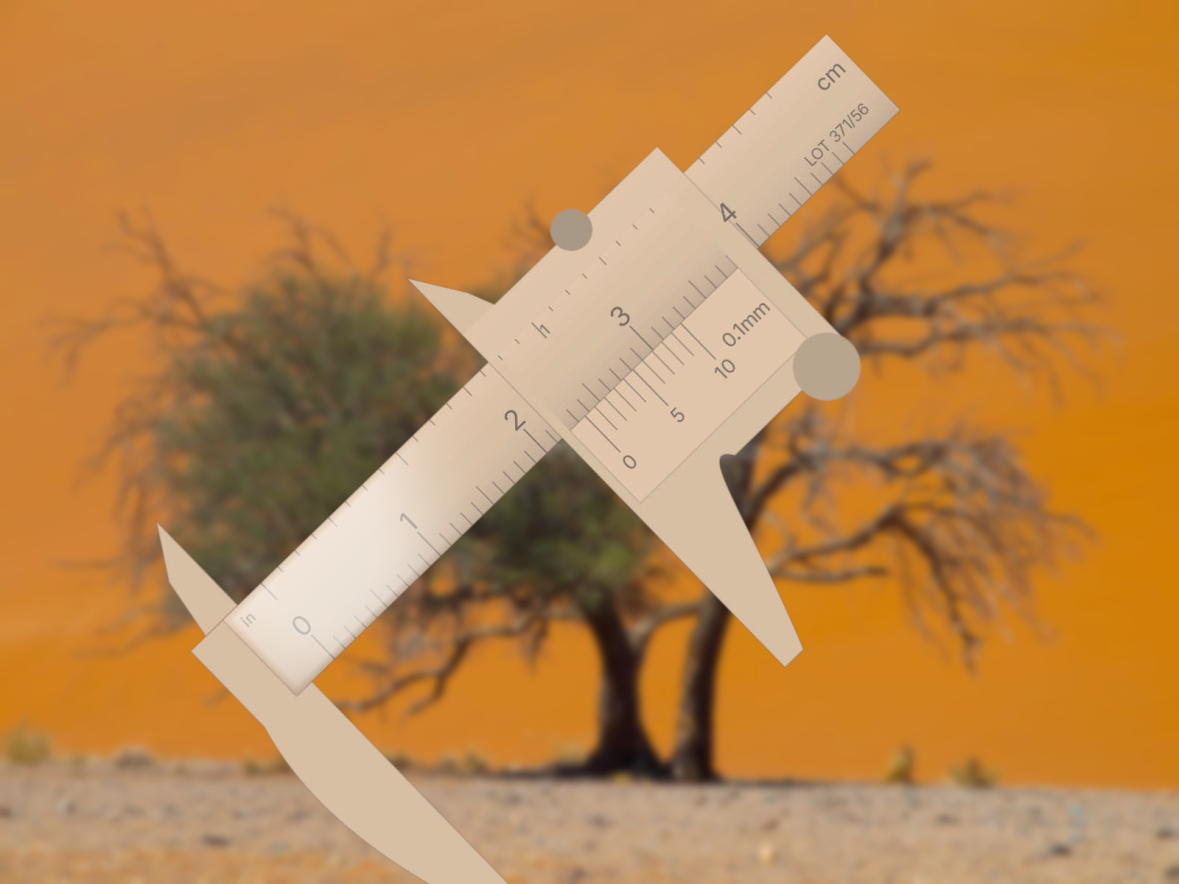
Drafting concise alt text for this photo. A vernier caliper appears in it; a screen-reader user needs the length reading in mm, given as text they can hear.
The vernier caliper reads 23.6 mm
